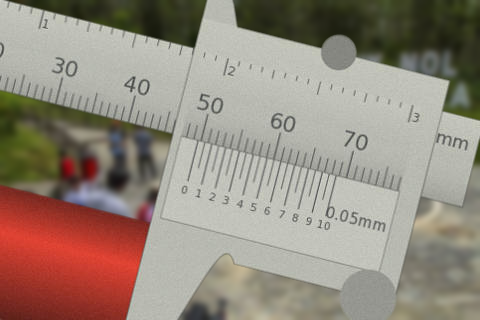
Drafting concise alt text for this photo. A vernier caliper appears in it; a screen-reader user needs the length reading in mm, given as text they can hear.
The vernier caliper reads 49.6 mm
